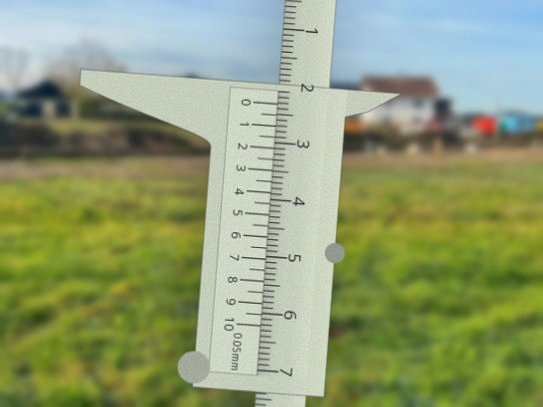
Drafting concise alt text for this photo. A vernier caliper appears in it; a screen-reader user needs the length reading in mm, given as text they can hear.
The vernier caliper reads 23.2 mm
